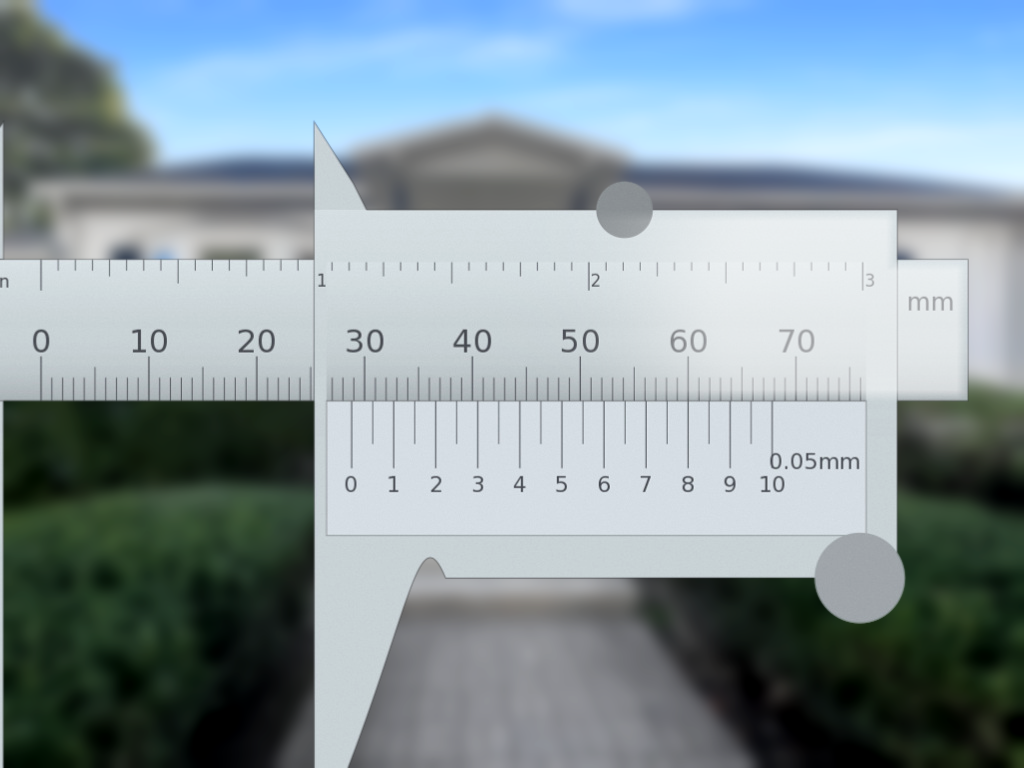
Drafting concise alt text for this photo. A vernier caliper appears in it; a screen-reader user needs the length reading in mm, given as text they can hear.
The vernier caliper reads 28.8 mm
